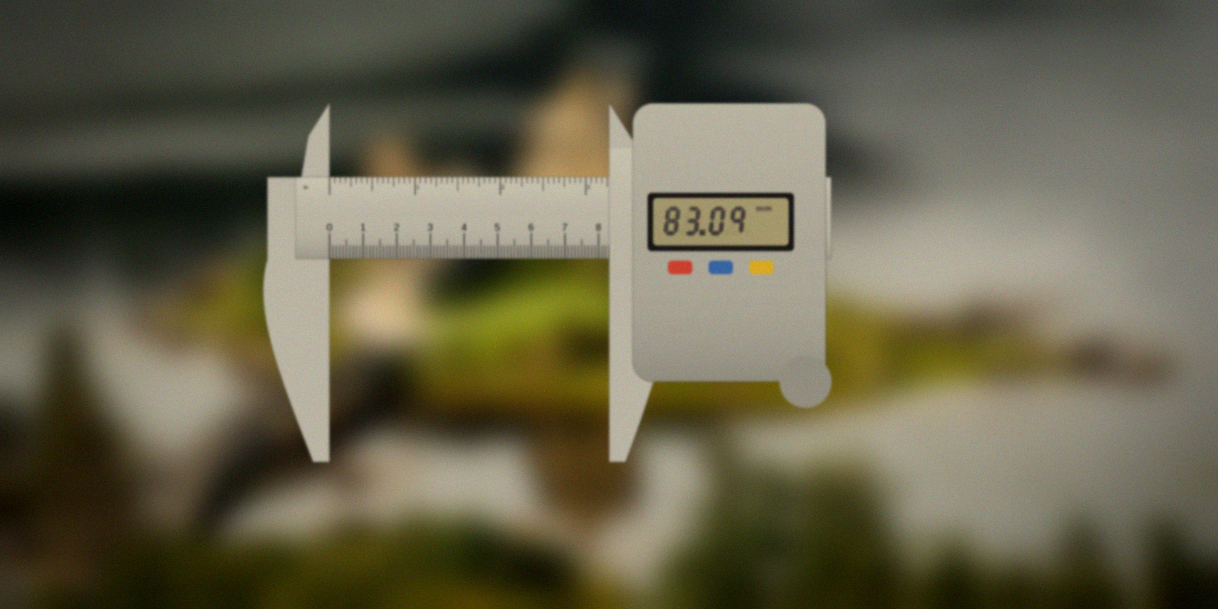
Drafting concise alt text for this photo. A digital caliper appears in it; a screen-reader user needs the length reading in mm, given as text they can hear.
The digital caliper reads 83.09 mm
